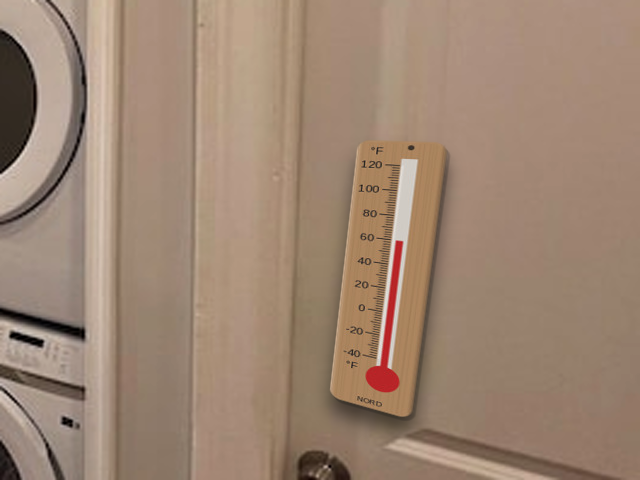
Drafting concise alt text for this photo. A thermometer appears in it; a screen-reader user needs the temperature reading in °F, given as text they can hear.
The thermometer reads 60 °F
